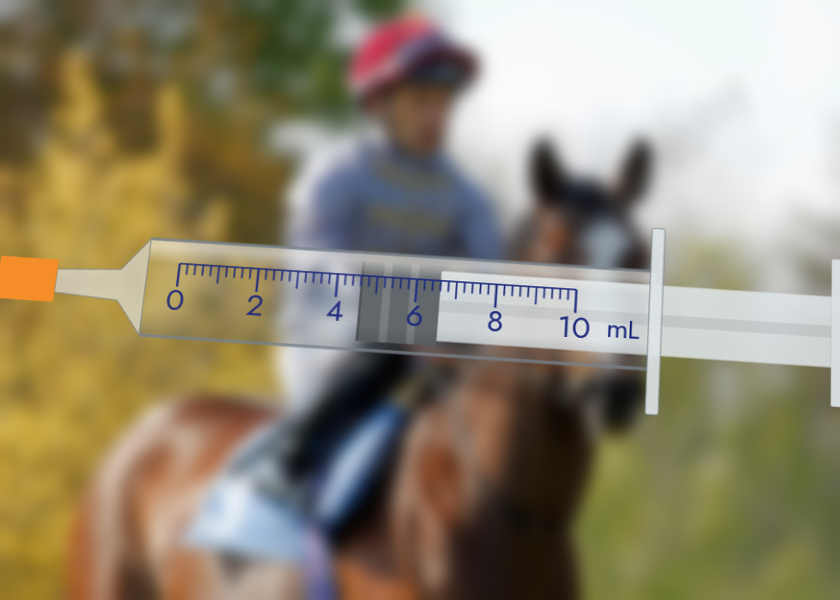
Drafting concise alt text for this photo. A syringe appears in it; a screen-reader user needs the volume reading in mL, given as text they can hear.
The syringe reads 4.6 mL
